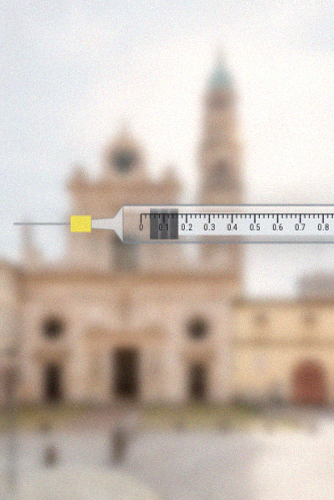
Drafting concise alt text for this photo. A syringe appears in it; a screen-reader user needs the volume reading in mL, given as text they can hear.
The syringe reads 0.04 mL
